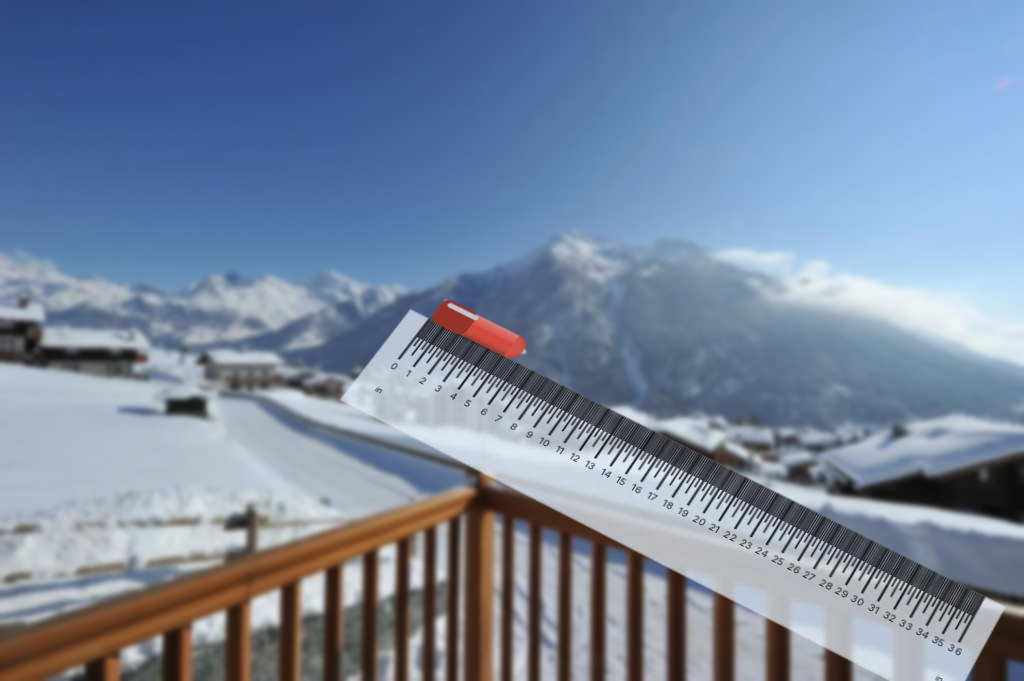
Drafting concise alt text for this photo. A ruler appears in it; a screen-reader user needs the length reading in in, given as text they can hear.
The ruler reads 6 in
